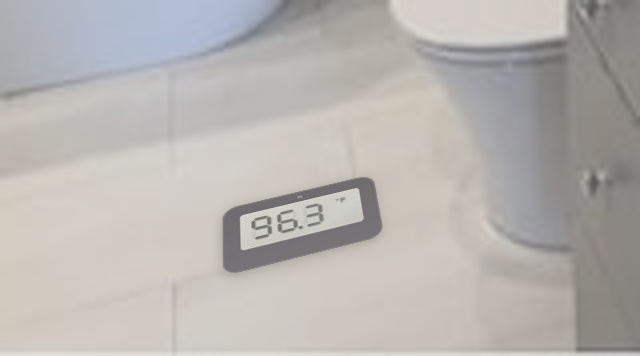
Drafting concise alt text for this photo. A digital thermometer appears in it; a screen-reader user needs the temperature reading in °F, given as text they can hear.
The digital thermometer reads 96.3 °F
